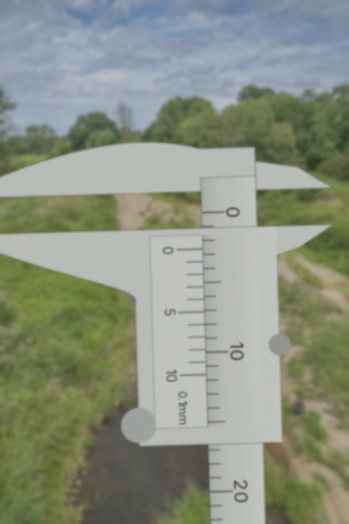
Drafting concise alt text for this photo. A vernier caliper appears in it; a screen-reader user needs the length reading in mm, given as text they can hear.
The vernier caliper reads 2.6 mm
